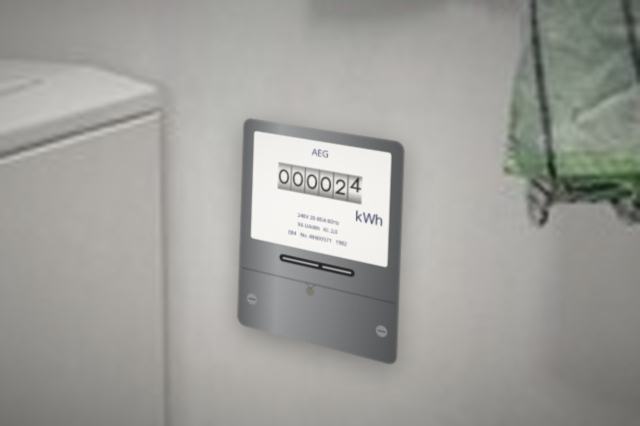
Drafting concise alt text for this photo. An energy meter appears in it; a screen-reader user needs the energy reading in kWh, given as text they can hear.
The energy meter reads 24 kWh
